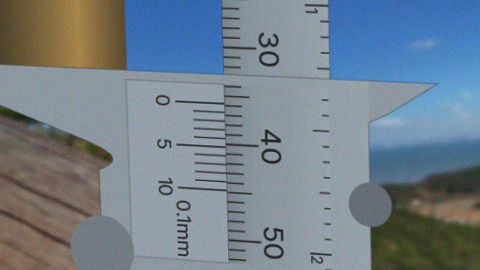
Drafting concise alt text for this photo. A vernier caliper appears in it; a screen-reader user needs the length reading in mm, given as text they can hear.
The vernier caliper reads 35.8 mm
